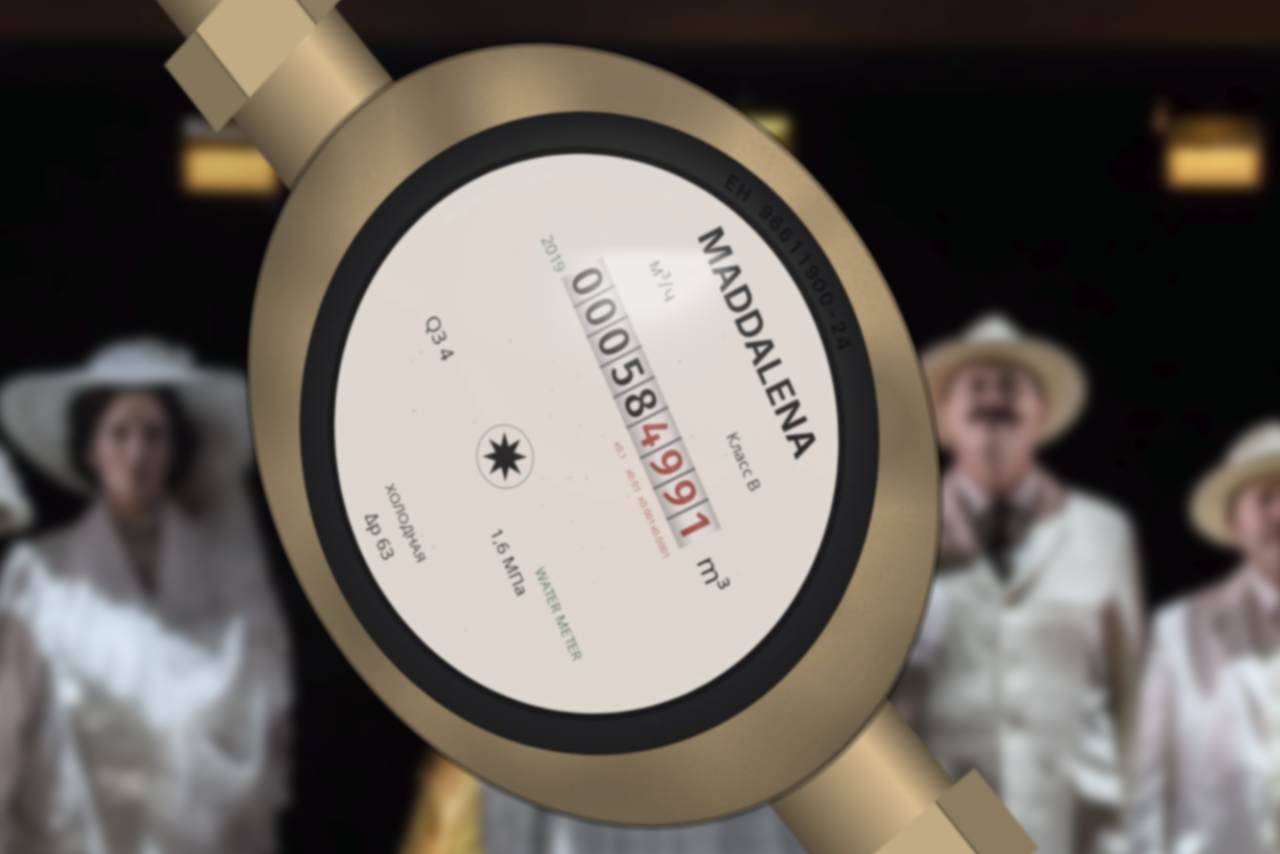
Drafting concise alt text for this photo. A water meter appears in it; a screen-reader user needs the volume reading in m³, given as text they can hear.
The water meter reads 58.4991 m³
